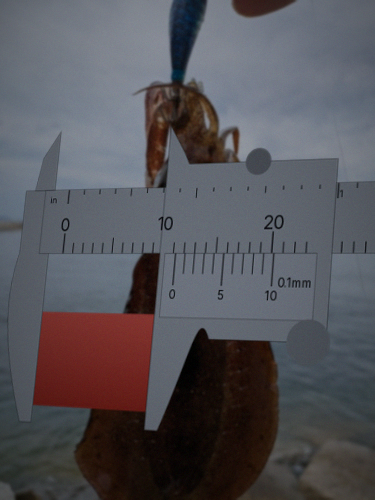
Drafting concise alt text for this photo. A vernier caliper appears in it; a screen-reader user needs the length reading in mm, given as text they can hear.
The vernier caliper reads 11.2 mm
